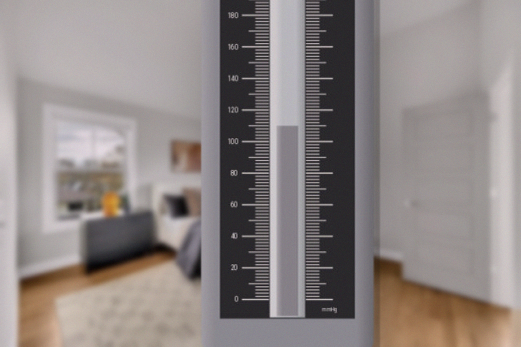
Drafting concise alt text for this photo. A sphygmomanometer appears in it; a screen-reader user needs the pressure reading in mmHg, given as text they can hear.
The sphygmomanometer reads 110 mmHg
